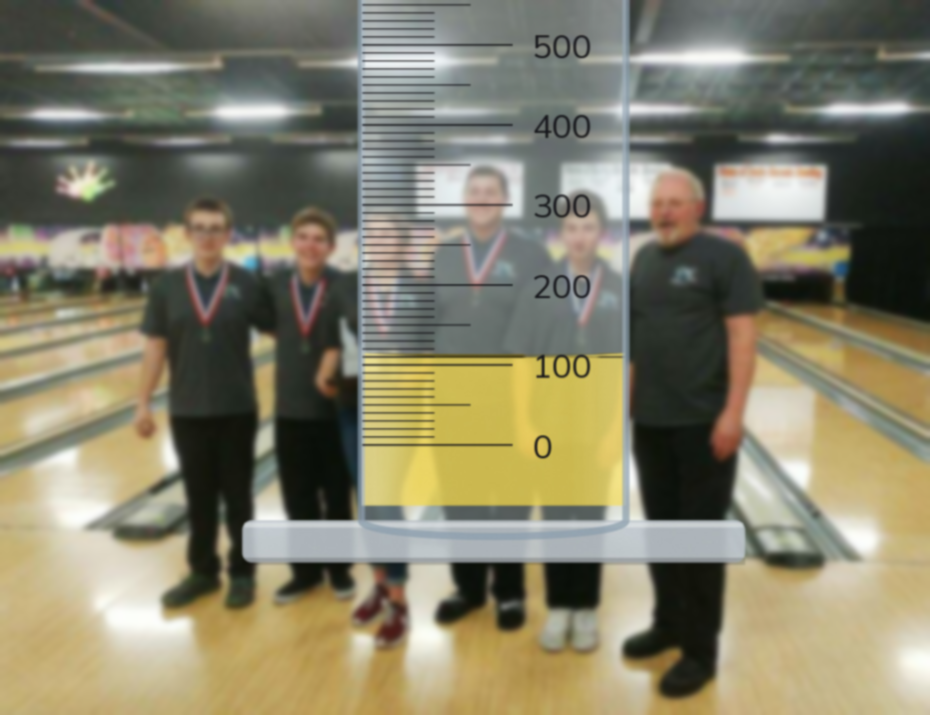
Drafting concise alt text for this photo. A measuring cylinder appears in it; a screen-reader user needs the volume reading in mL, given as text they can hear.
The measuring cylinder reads 110 mL
